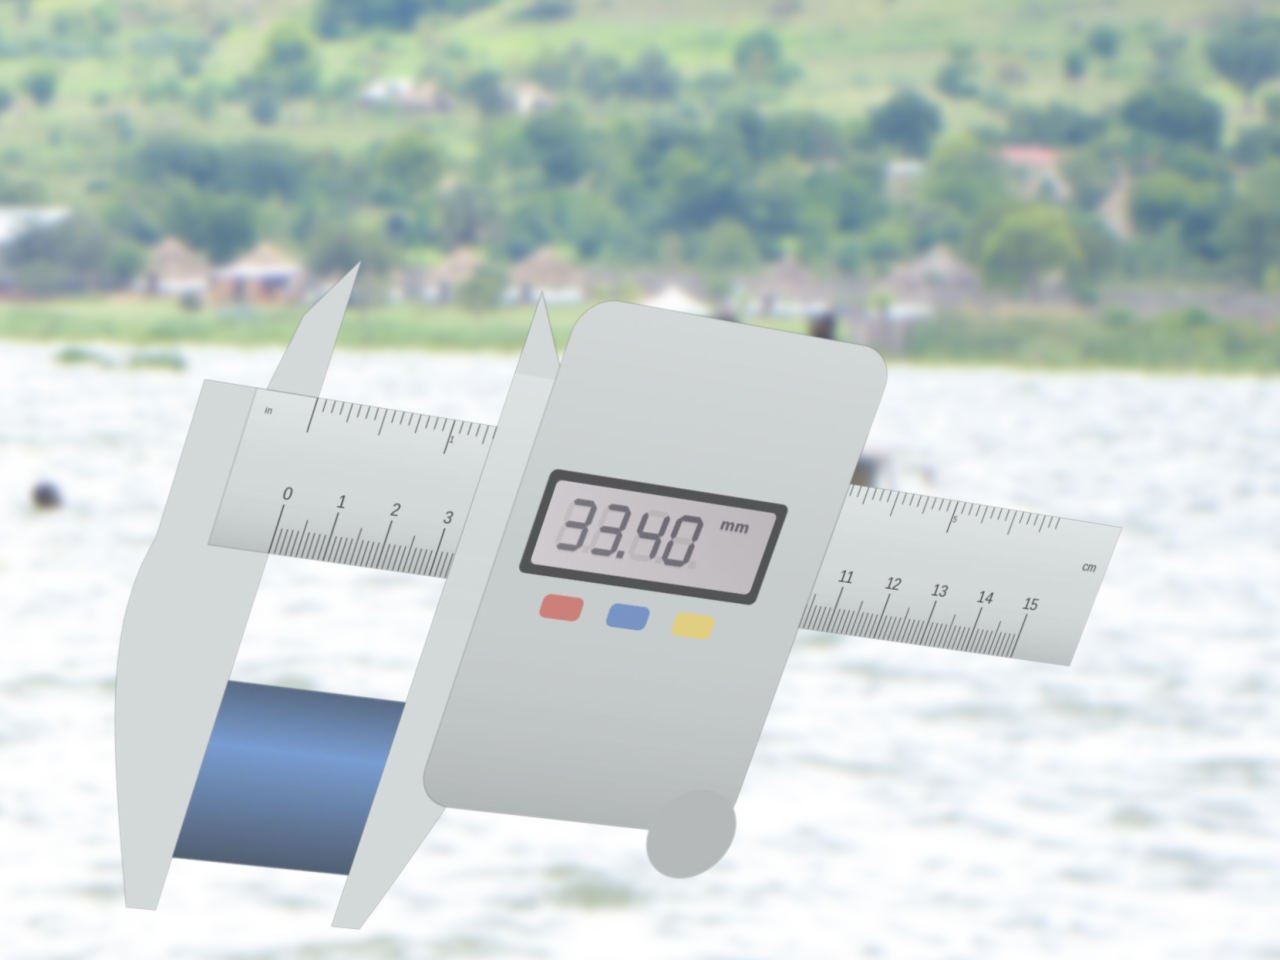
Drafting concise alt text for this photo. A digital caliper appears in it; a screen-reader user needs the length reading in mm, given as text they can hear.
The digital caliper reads 33.40 mm
